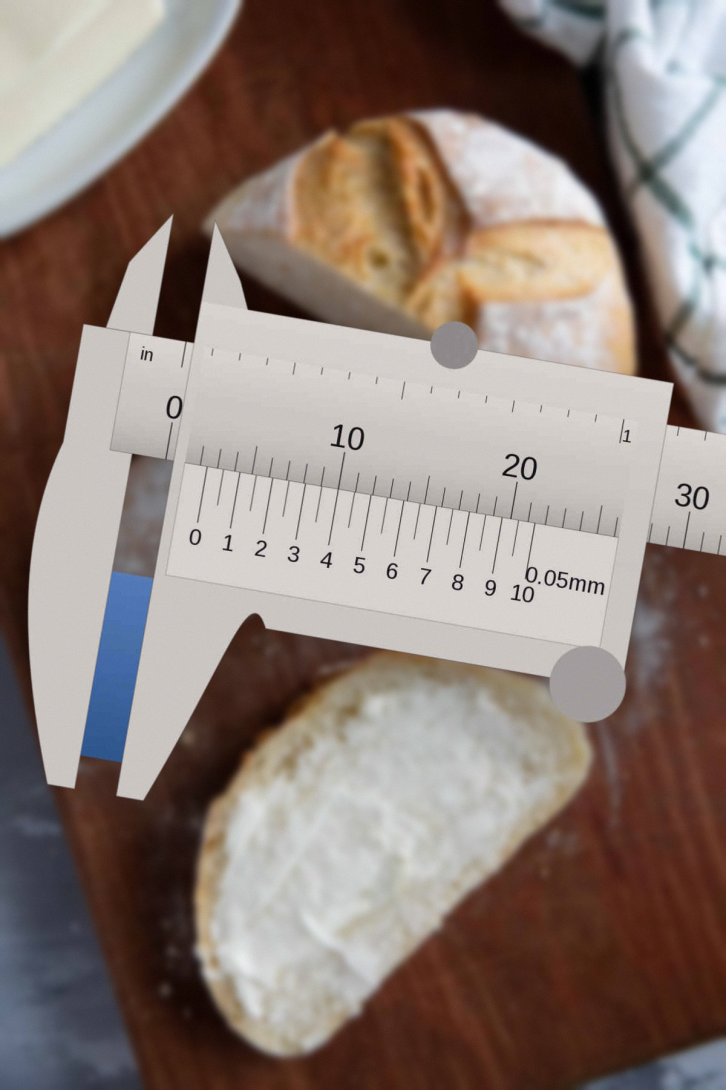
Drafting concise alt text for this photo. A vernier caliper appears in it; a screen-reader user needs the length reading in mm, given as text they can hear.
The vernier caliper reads 2.4 mm
